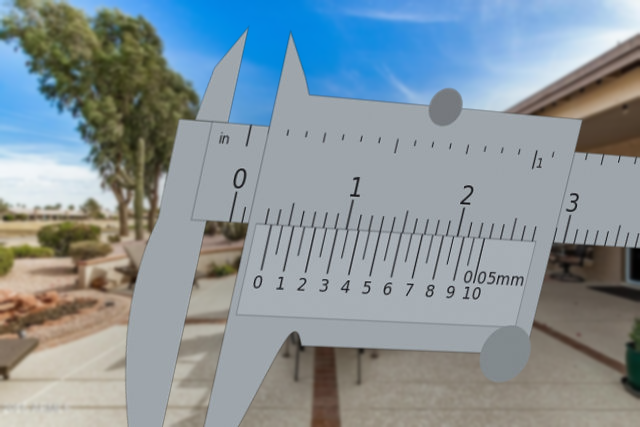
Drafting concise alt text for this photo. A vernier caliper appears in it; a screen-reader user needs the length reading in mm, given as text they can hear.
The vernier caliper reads 3.5 mm
